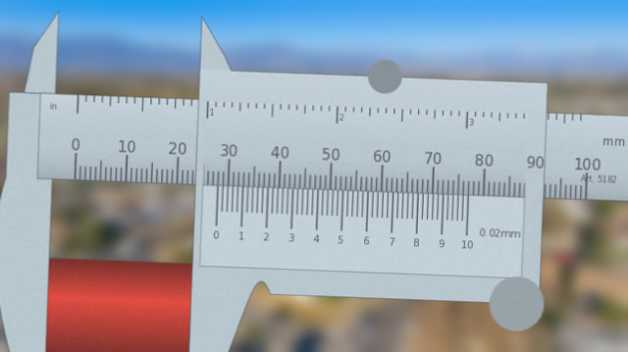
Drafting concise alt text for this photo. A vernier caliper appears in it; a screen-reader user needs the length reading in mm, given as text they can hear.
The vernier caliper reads 28.0 mm
